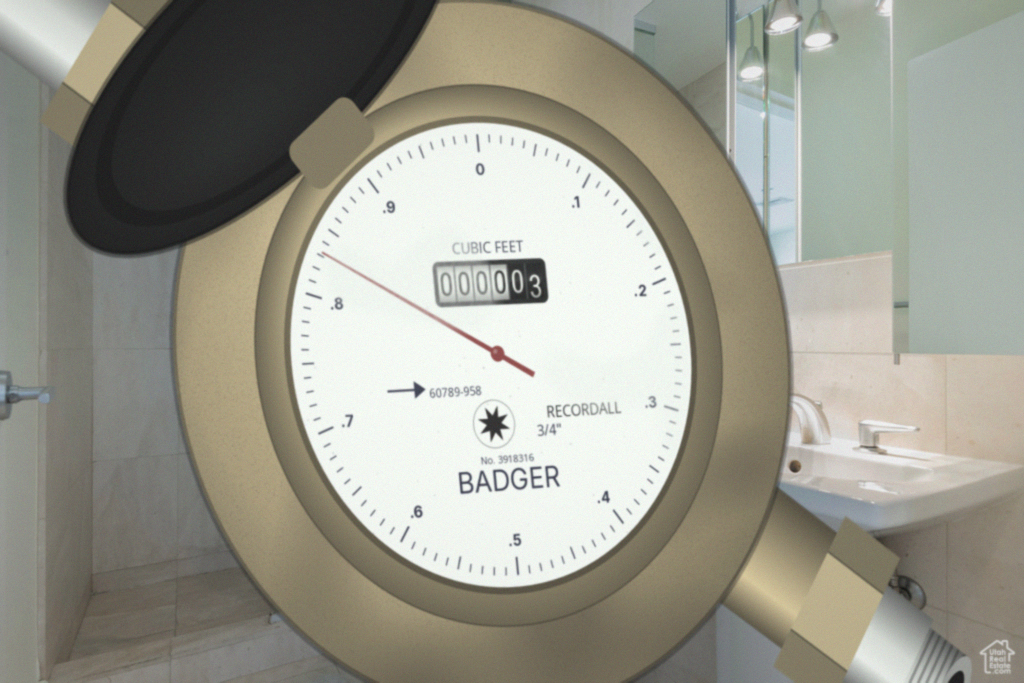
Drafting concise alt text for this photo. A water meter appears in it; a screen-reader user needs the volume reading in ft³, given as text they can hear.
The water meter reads 2.83 ft³
